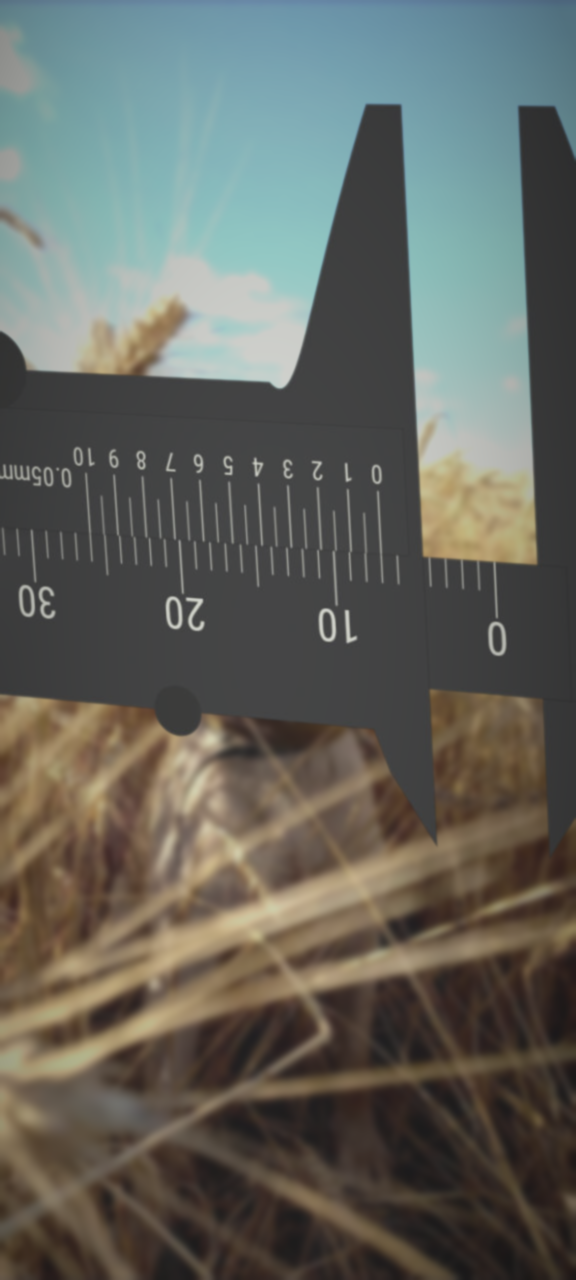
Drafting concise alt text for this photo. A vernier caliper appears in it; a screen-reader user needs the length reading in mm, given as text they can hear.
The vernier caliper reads 7.0 mm
